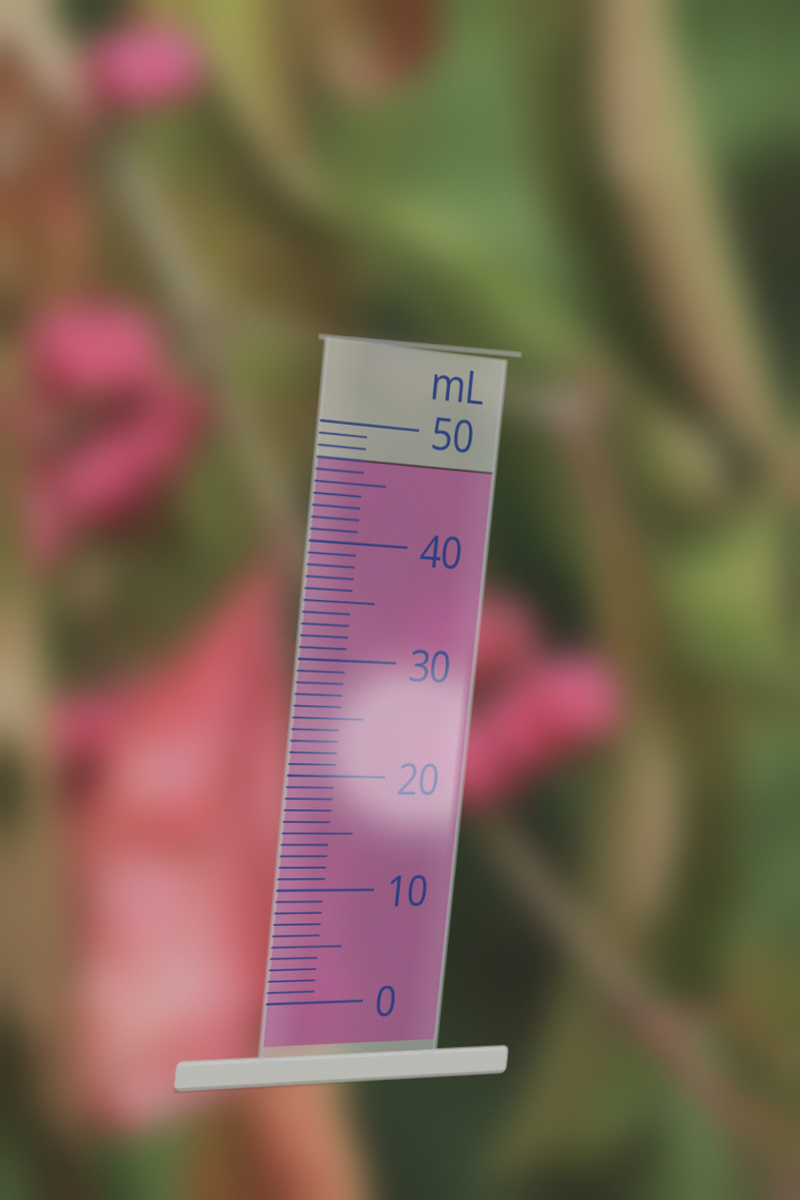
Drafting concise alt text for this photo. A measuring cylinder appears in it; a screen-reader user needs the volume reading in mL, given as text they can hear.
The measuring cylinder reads 47 mL
